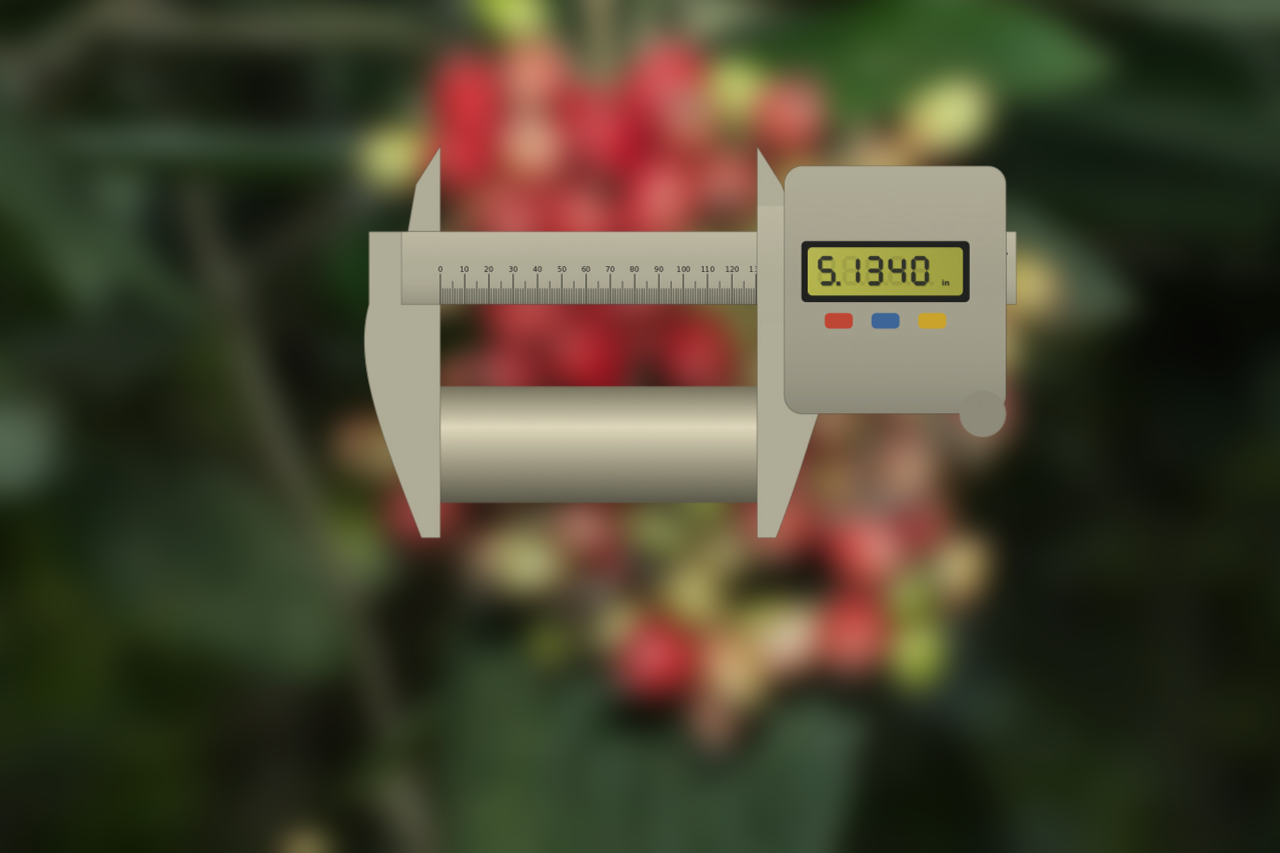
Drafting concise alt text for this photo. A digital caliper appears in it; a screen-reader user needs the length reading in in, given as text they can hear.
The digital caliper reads 5.1340 in
